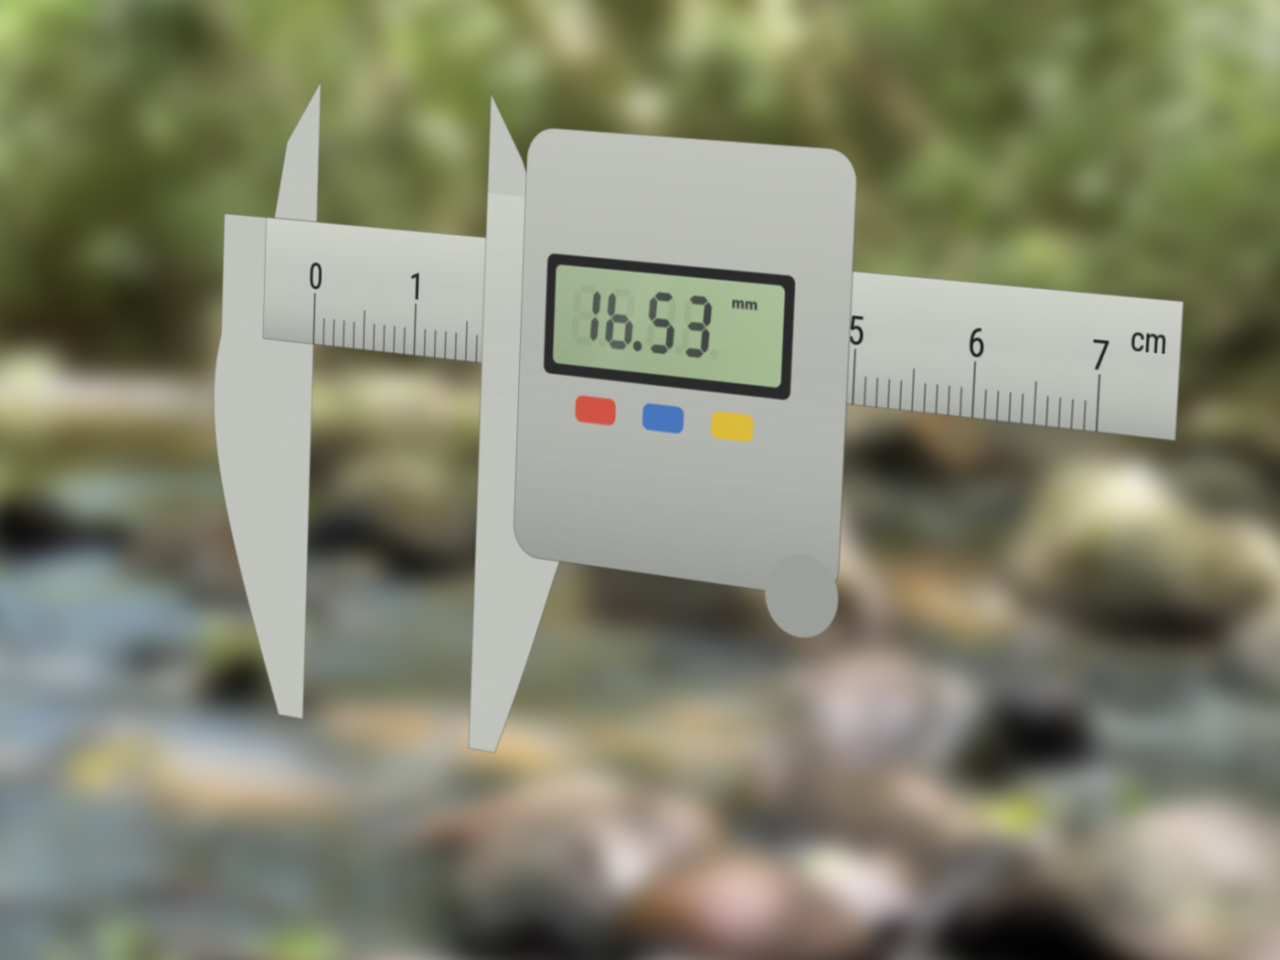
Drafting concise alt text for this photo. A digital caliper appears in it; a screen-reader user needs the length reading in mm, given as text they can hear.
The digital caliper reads 16.53 mm
